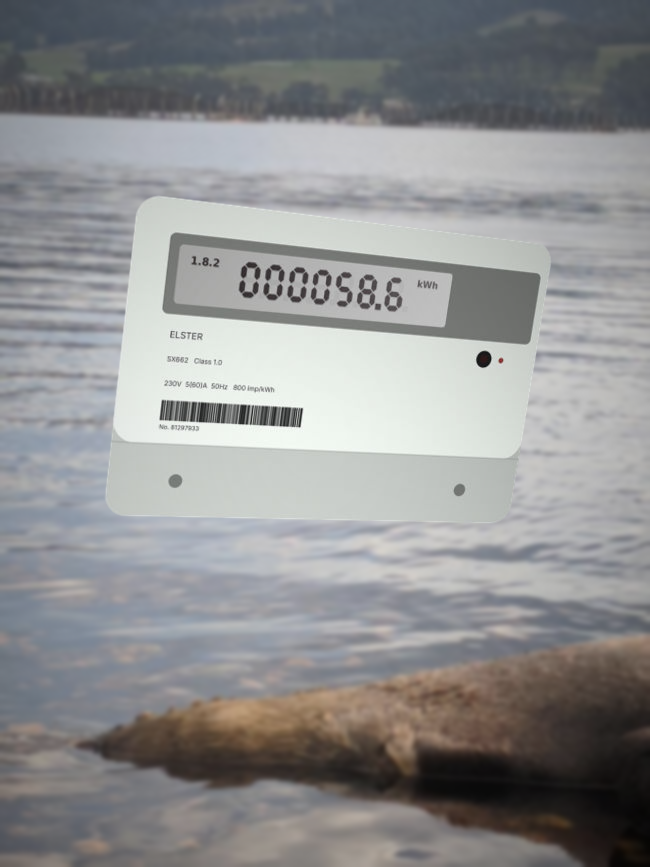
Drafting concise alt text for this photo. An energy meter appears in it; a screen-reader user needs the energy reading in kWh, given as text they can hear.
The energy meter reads 58.6 kWh
